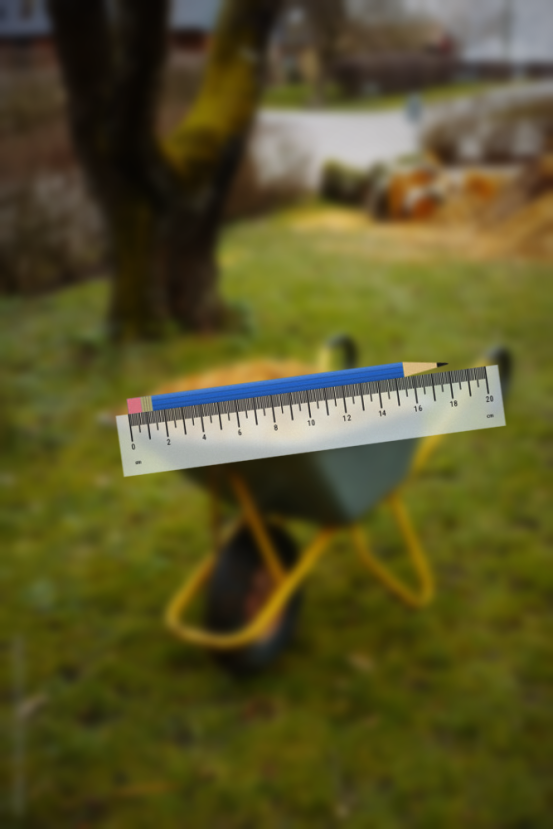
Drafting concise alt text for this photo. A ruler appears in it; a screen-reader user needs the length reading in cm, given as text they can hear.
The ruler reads 18 cm
